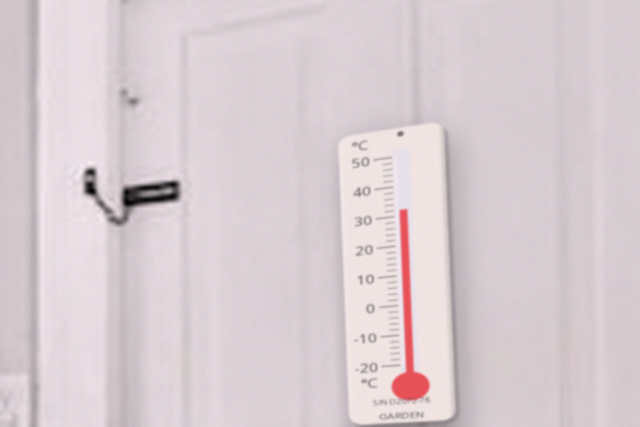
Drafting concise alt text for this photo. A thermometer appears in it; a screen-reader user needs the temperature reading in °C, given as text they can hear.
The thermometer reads 32 °C
